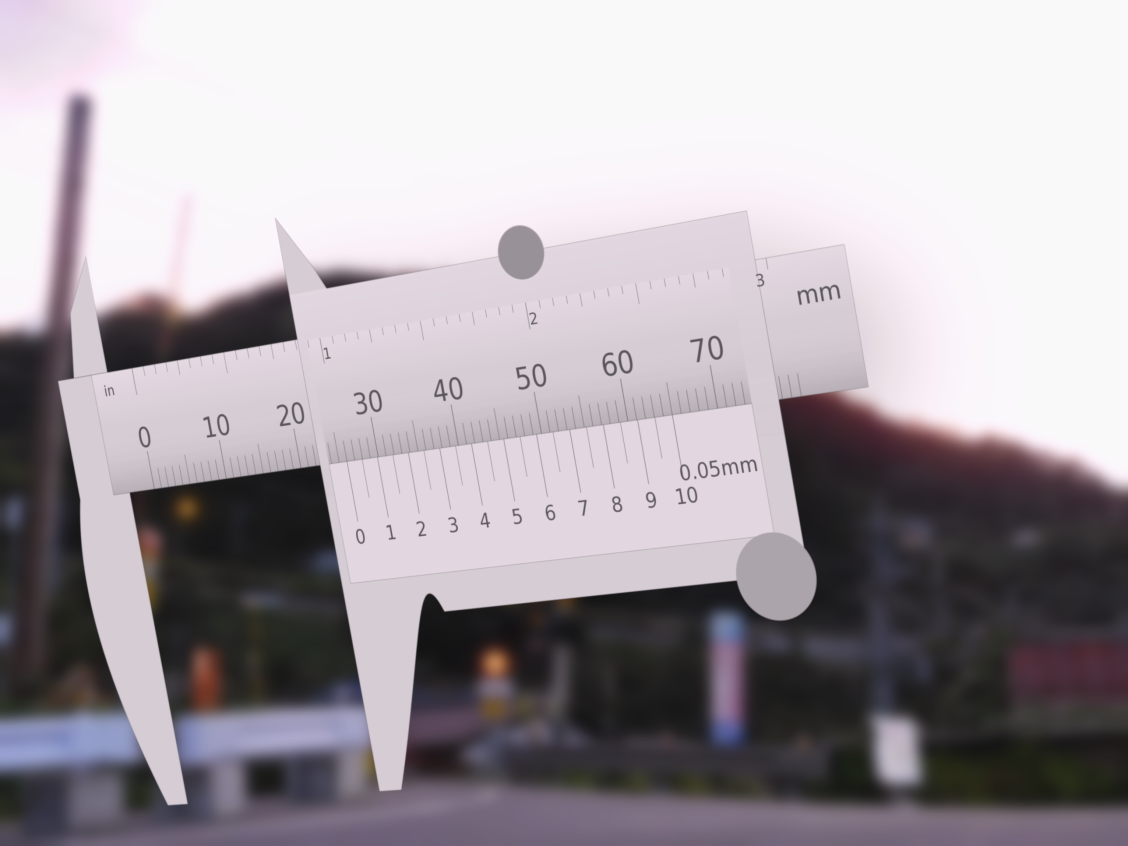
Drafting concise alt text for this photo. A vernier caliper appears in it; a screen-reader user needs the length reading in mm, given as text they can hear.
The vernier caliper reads 26.0 mm
